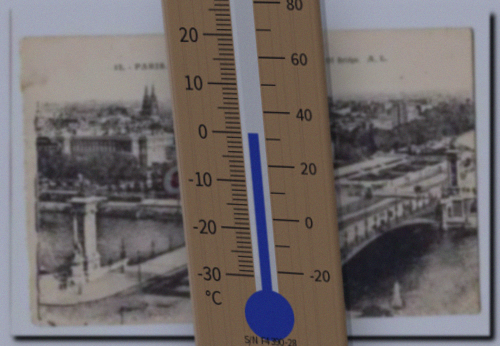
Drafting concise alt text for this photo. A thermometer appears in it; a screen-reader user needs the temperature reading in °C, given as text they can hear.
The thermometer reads 0 °C
